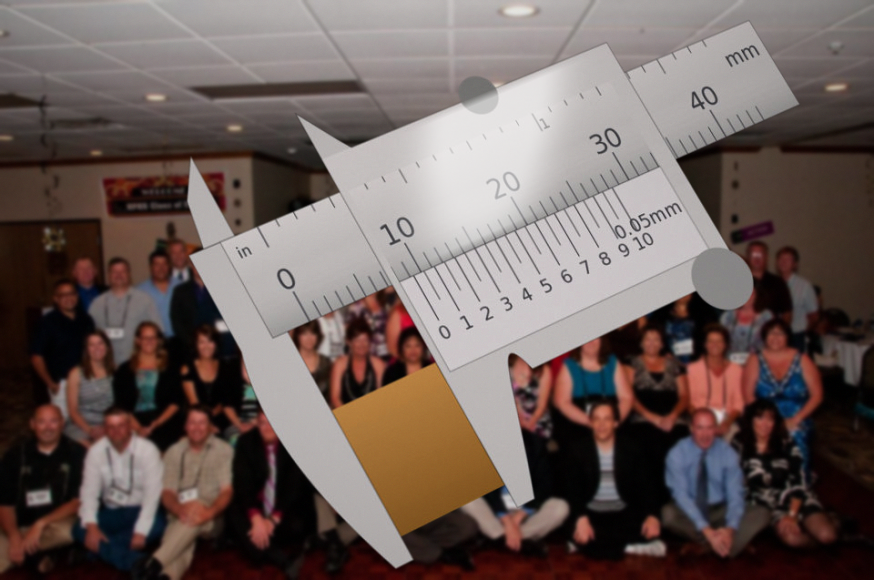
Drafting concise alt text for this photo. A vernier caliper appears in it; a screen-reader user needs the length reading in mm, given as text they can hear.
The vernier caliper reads 9.3 mm
